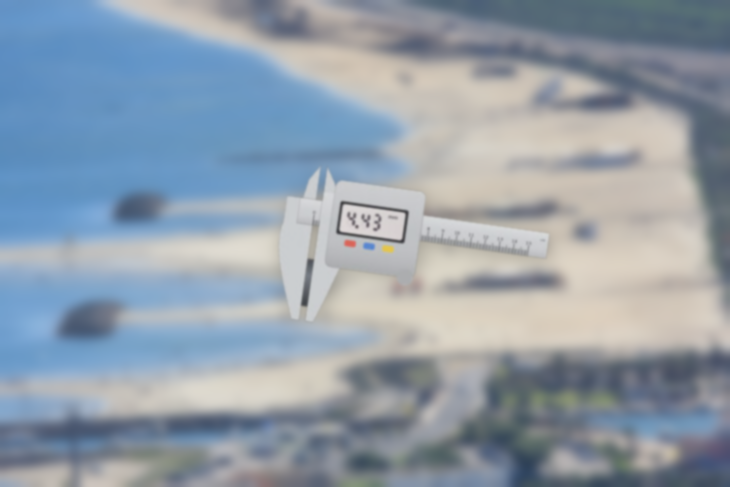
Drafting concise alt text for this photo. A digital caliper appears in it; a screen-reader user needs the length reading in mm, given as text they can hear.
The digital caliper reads 4.43 mm
